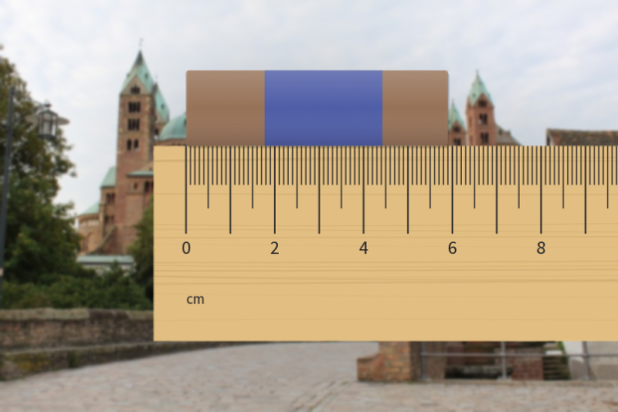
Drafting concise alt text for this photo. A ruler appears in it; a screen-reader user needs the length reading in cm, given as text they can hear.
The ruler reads 5.9 cm
